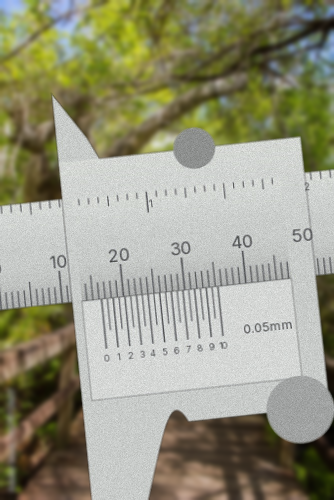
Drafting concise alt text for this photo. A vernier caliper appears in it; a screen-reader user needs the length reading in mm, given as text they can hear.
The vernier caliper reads 16.4 mm
